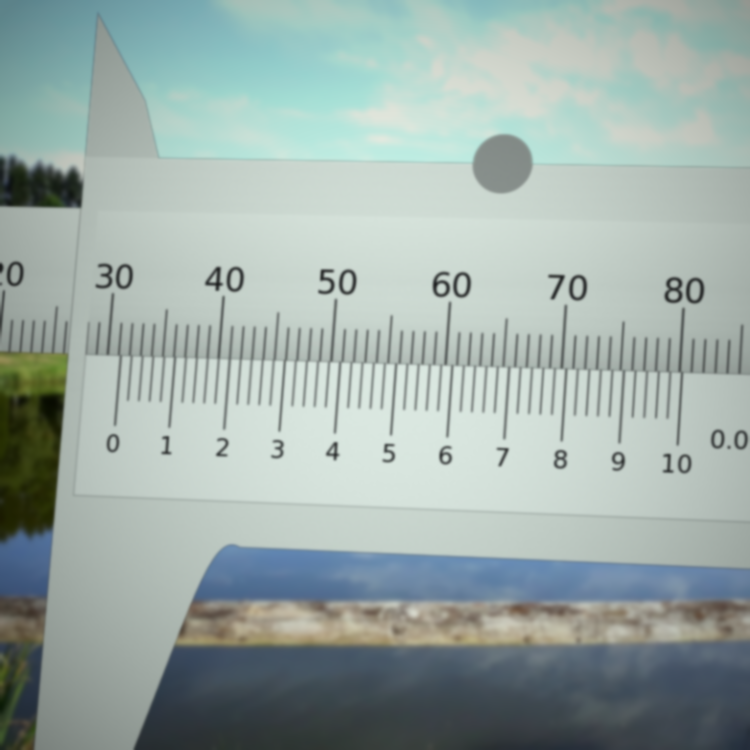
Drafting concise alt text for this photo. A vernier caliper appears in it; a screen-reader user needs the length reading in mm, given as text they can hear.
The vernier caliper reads 31.2 mm
